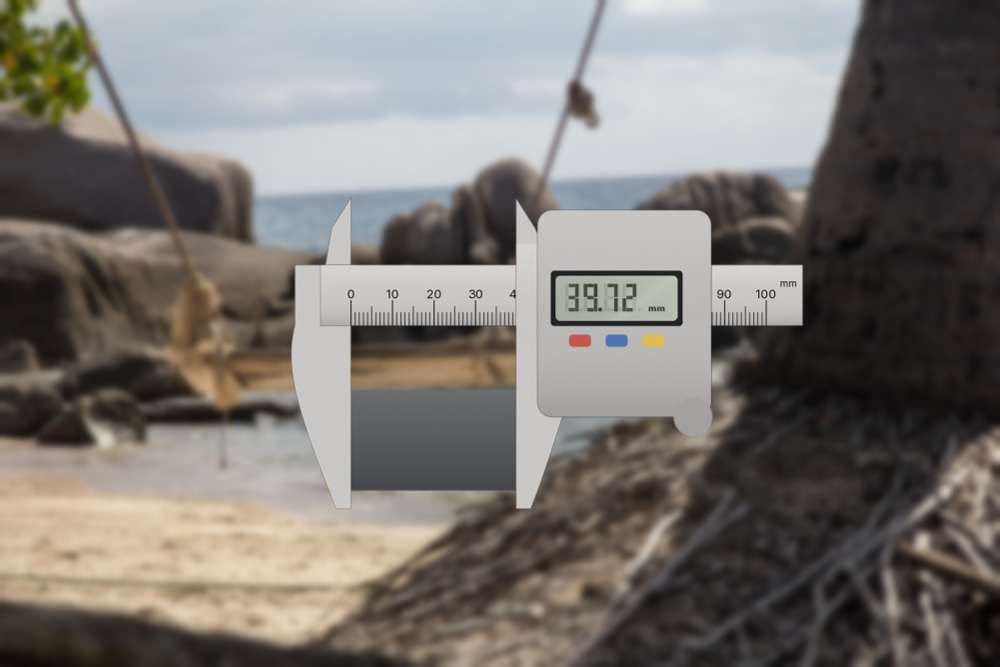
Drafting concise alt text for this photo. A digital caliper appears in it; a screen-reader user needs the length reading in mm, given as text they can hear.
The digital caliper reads 39.72 mm
